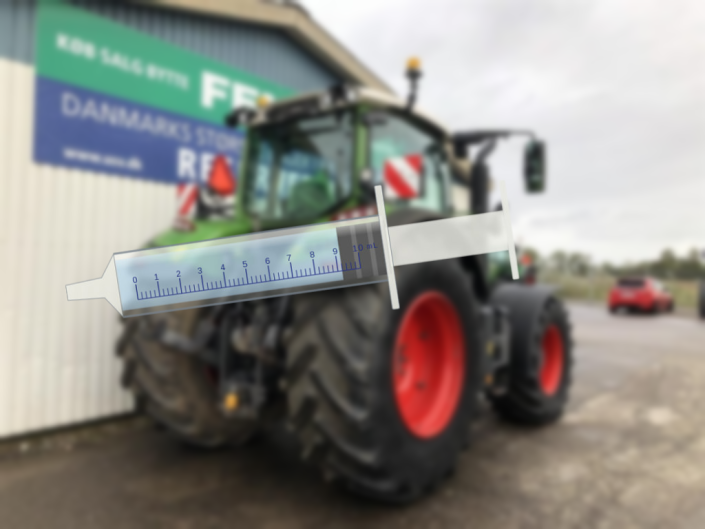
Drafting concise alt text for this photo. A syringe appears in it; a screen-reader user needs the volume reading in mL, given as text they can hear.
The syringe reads 9.2 mL
